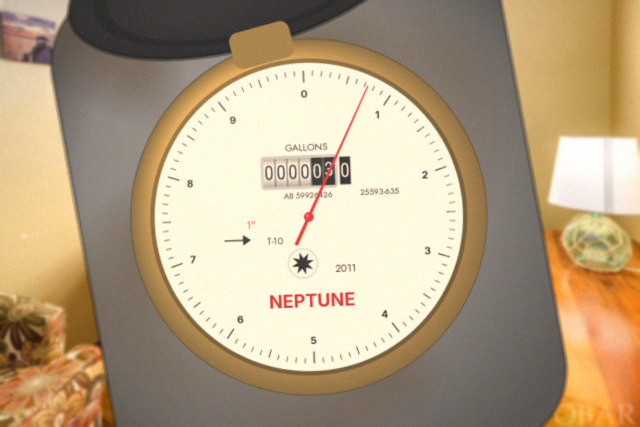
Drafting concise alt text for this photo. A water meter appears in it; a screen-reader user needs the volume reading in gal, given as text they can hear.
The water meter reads 30.7 gal
